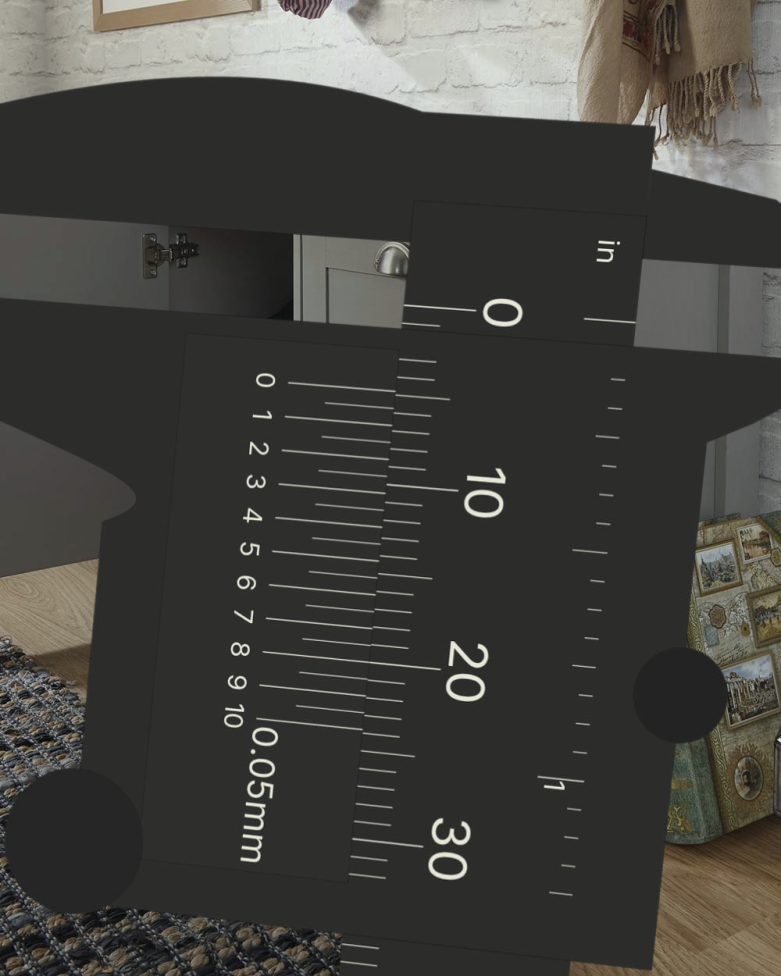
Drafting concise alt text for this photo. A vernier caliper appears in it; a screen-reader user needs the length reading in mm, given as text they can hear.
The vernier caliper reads 4.8 mm
